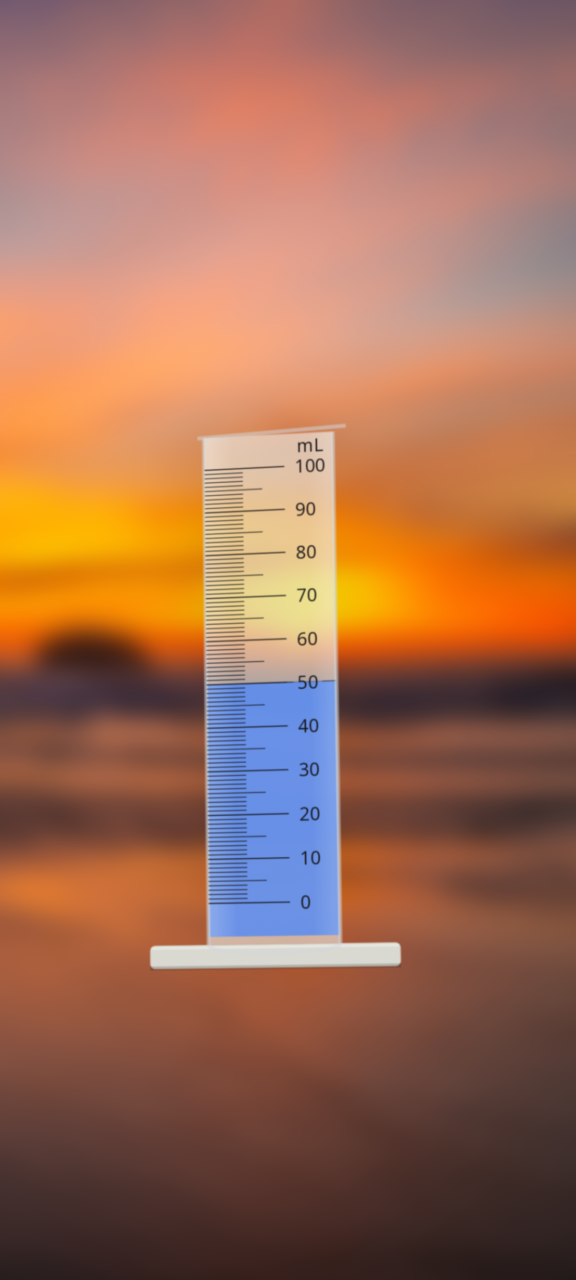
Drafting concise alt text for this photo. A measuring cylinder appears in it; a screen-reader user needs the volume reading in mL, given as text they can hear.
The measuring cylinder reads 50 mL
